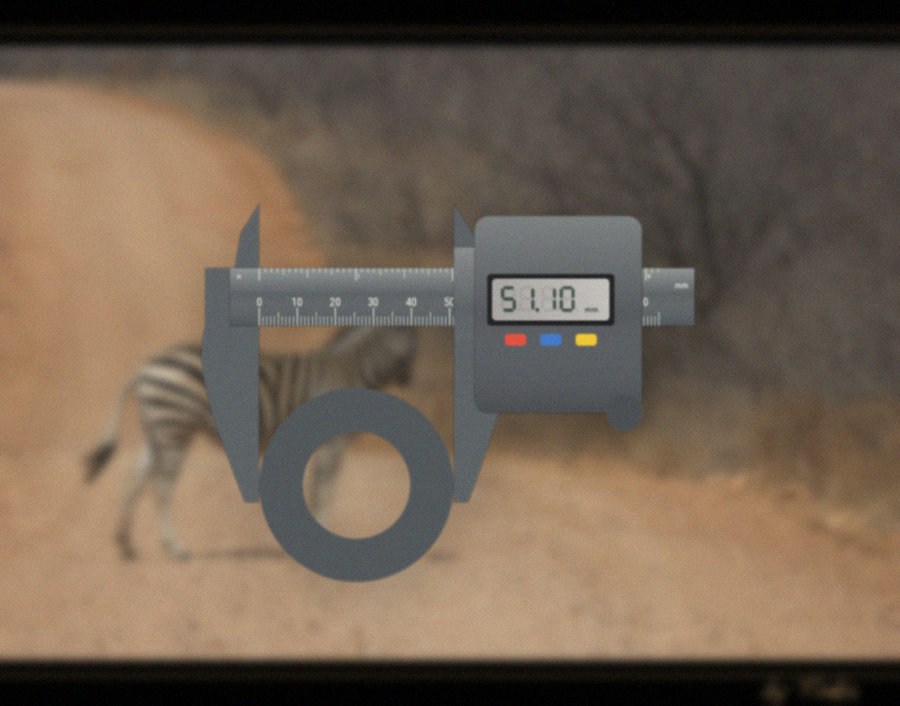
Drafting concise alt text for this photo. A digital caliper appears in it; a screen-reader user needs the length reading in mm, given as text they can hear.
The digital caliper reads 51.10 mm
